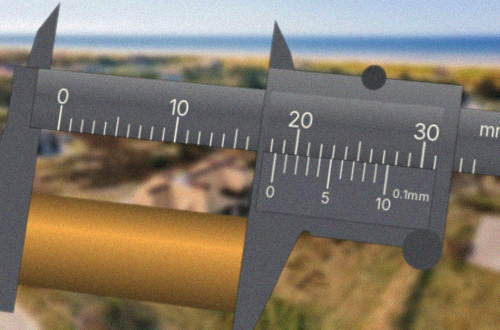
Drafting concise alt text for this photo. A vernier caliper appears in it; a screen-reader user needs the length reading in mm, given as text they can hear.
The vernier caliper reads 18.4 mm
